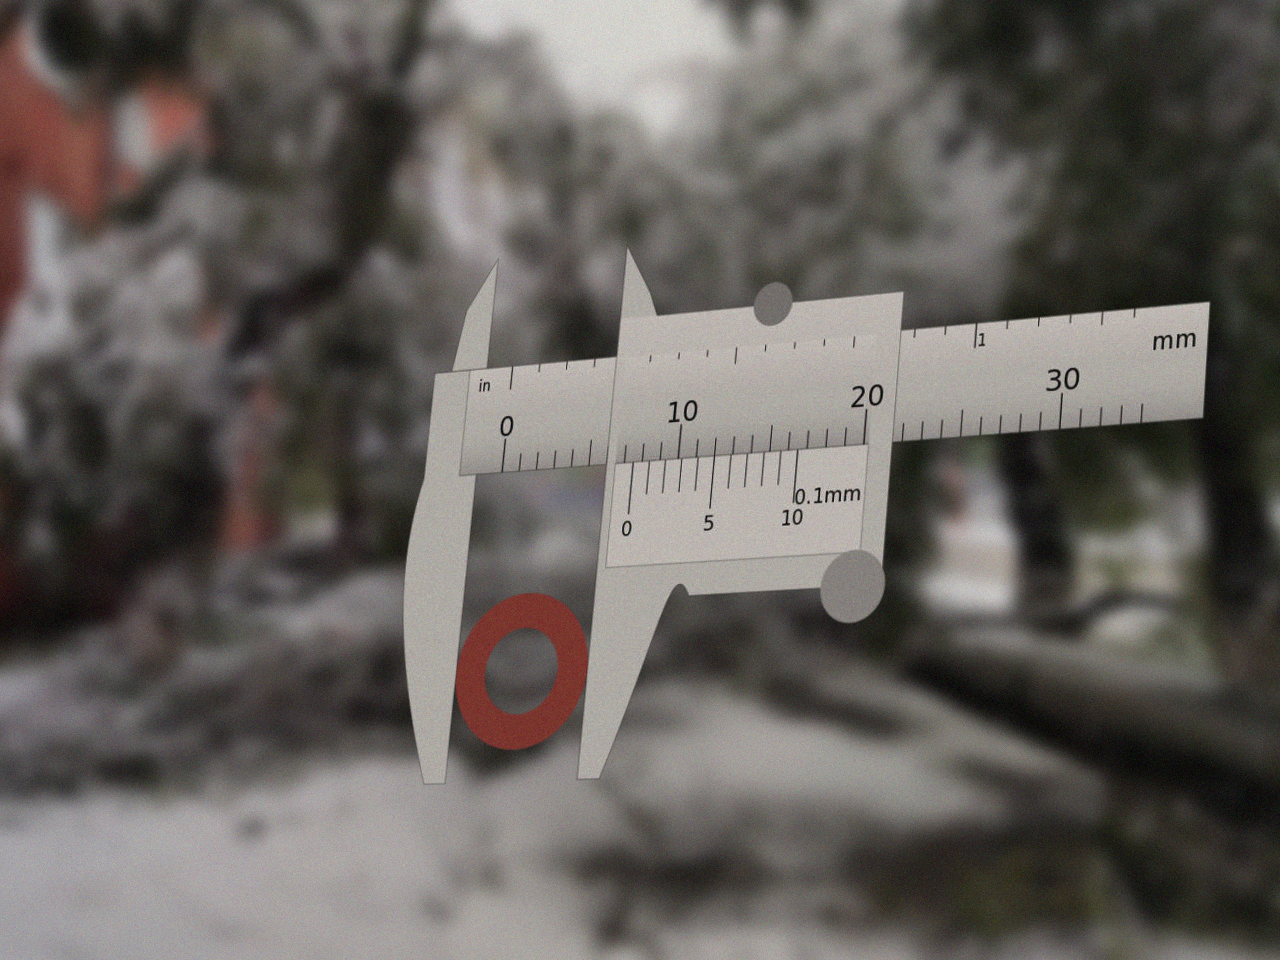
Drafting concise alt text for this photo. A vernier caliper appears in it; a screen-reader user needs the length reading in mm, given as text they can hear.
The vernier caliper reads 7.5 mm
